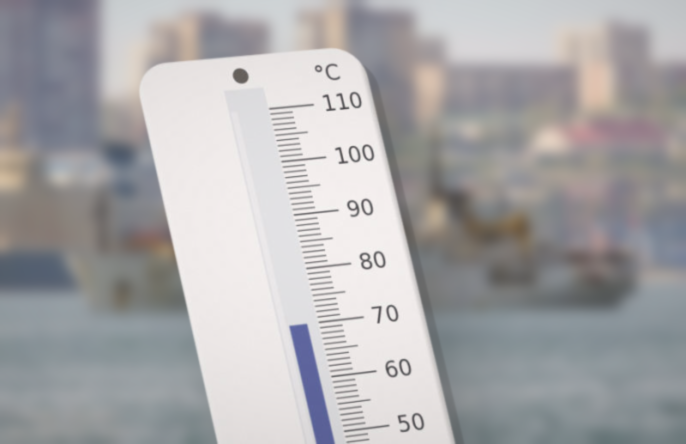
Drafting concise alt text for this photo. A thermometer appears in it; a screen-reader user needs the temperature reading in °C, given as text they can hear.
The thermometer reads 70 °C
